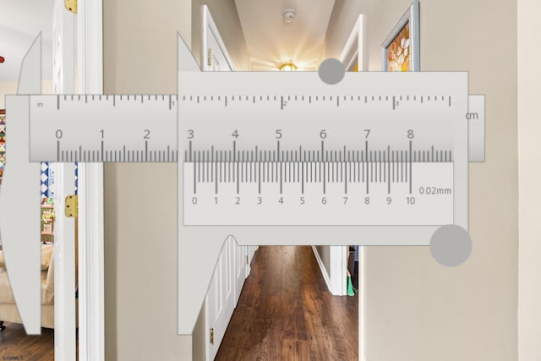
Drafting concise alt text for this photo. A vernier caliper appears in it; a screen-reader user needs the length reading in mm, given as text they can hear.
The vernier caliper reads 31.0 mm
